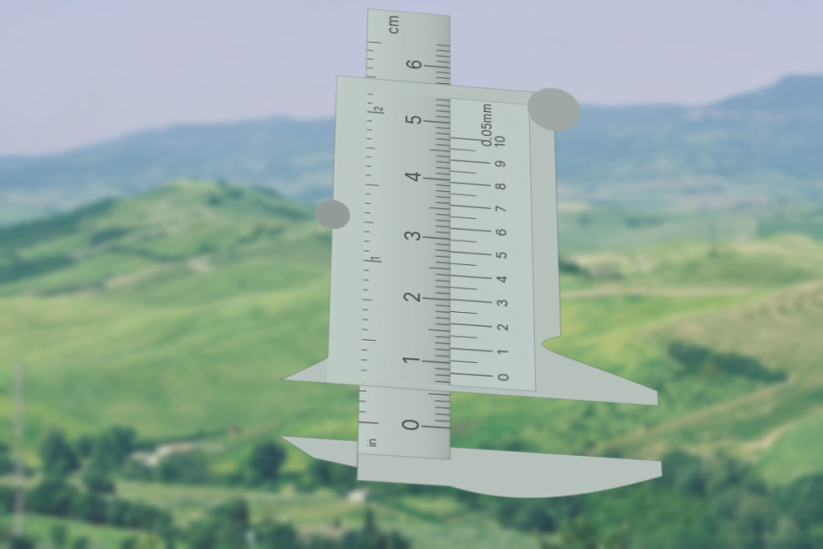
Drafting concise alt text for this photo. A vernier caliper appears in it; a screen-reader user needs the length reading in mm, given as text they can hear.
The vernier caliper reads 8.4 mm
